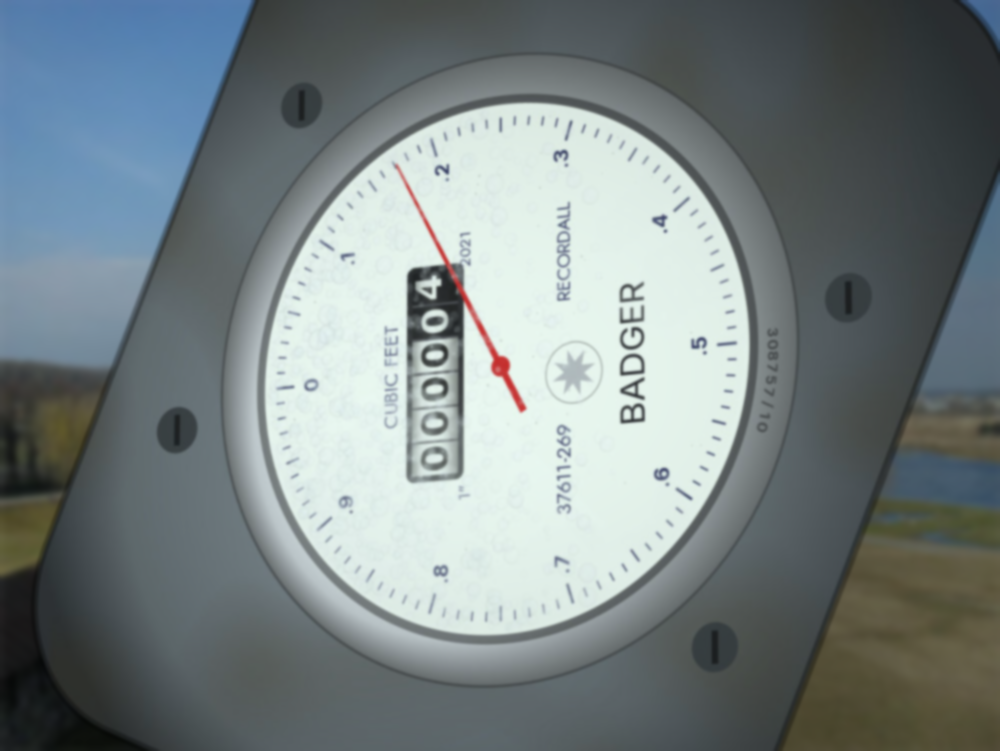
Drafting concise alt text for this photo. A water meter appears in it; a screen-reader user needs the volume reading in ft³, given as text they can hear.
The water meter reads 4.17 ft³
